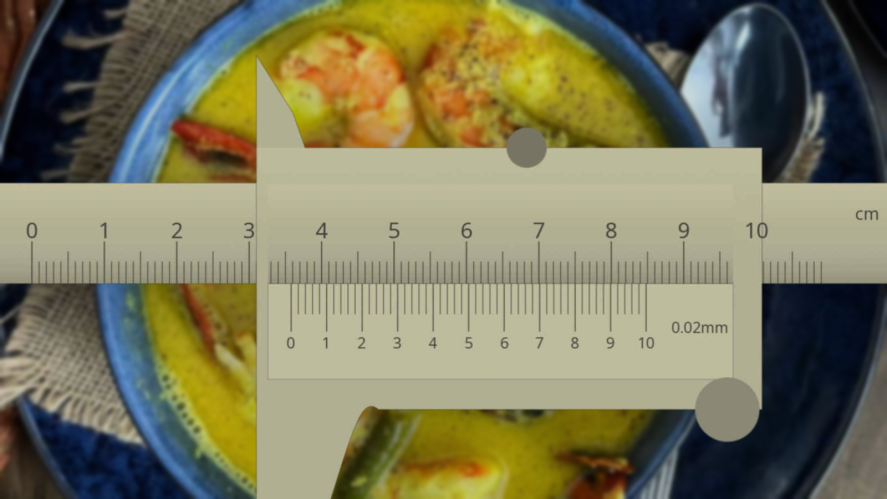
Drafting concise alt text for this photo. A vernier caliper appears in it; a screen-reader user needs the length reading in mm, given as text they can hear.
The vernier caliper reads 35.8 mm
